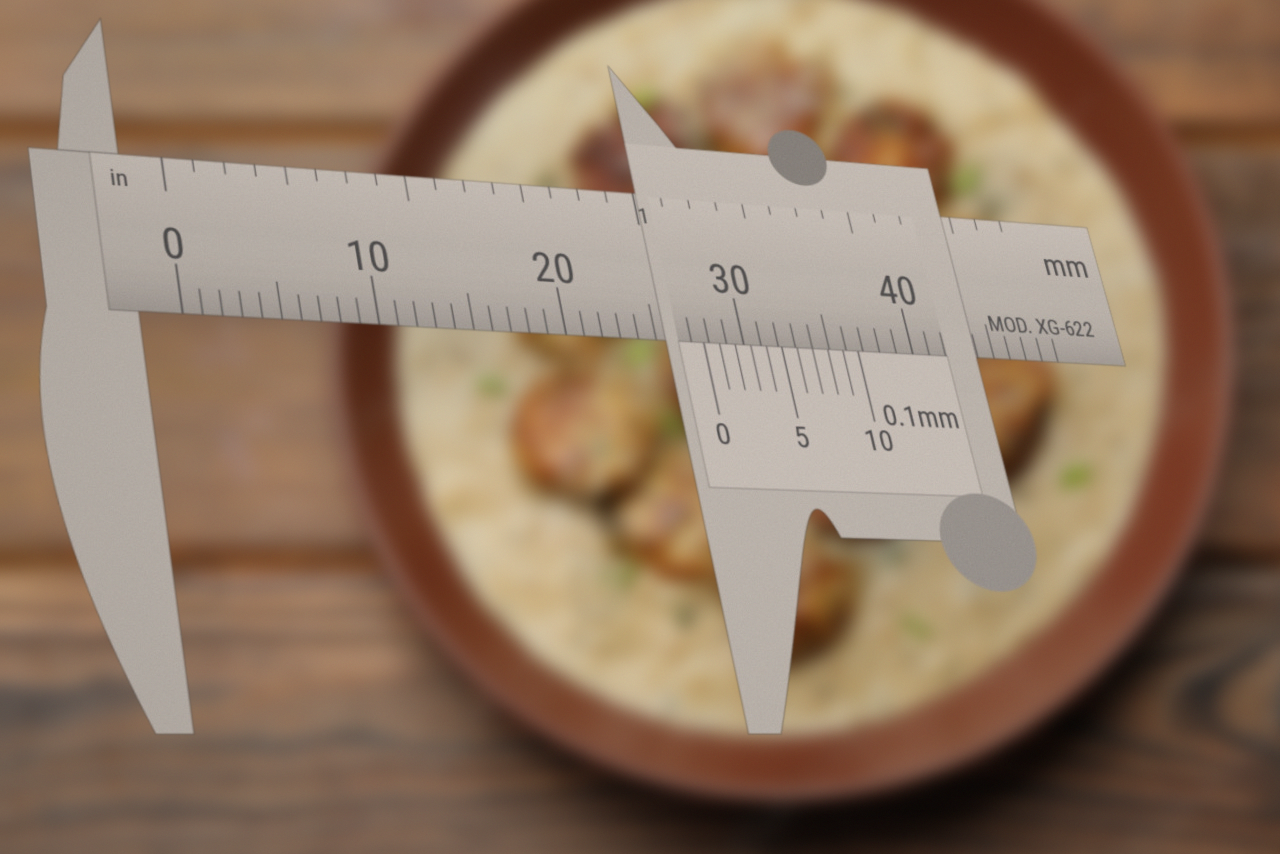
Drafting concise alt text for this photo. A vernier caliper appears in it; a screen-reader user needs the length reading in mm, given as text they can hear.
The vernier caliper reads 27.7 mm
